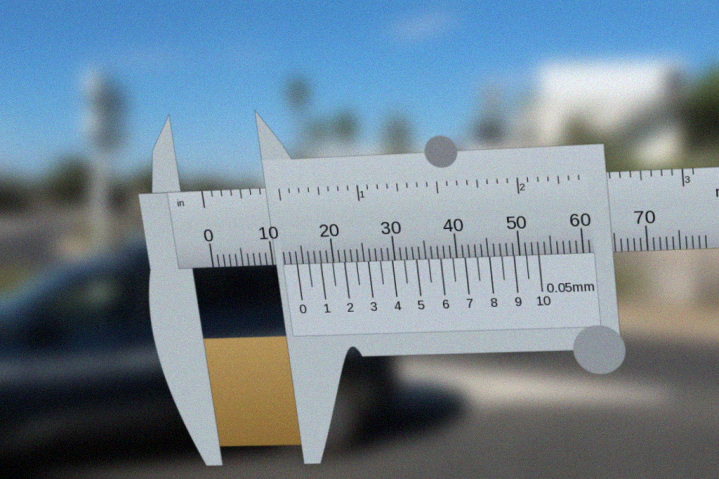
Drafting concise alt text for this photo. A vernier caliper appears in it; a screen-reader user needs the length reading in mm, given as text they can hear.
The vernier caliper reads 14.0 mm
